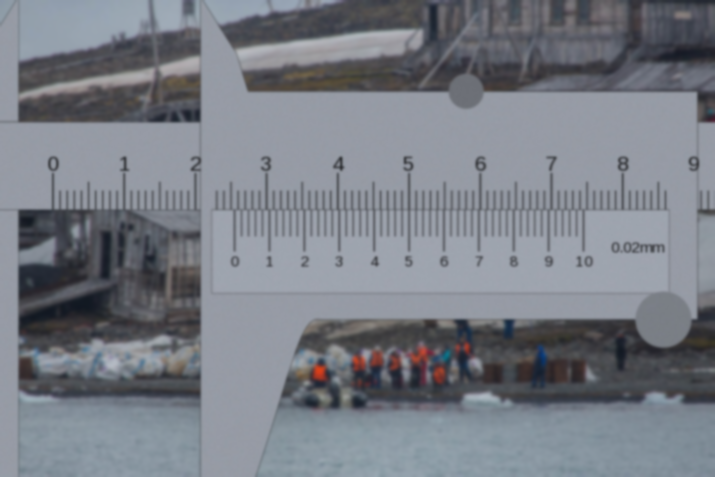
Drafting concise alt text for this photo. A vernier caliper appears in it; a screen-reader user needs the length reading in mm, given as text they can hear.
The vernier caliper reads 25.5 mm
